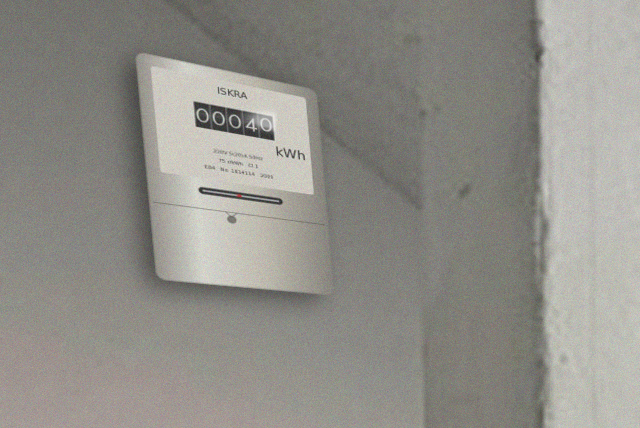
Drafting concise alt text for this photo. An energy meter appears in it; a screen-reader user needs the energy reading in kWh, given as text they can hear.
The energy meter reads 40 kWh
